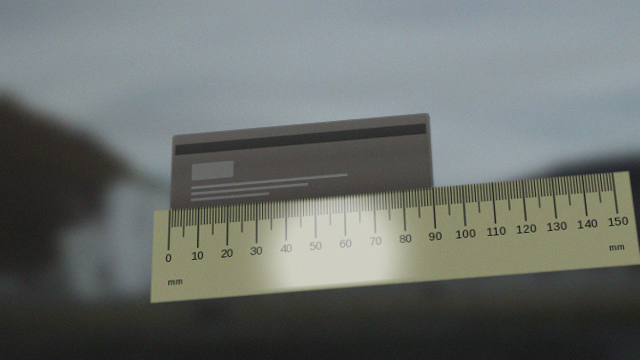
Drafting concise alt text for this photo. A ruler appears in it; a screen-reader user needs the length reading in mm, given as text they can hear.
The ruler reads 90 mm
